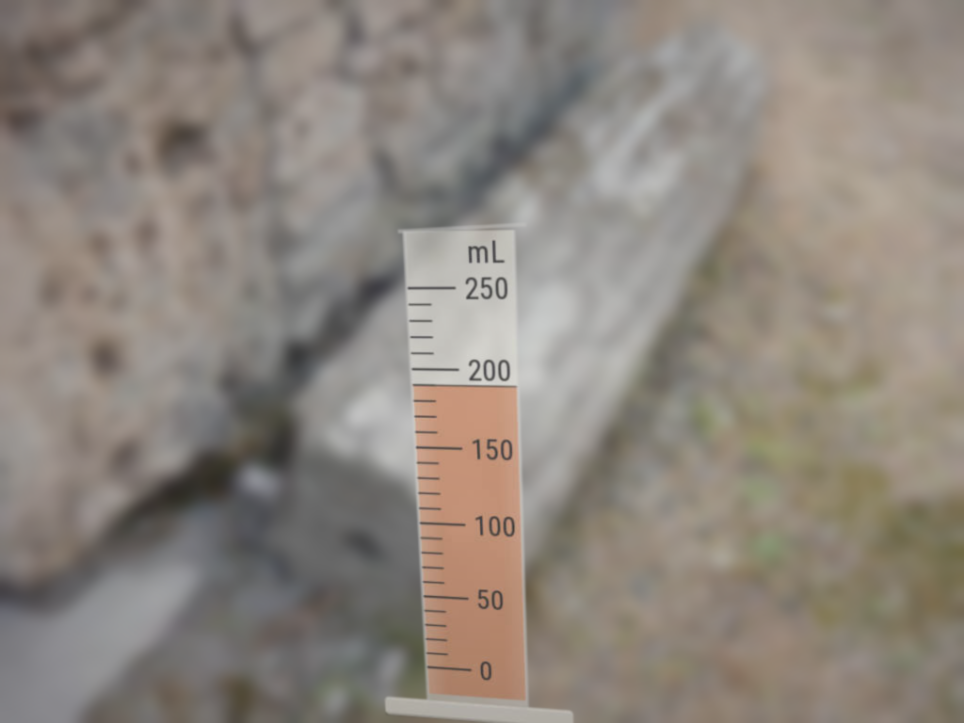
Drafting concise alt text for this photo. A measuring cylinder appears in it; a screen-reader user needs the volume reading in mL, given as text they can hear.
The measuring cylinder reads 190 mL
